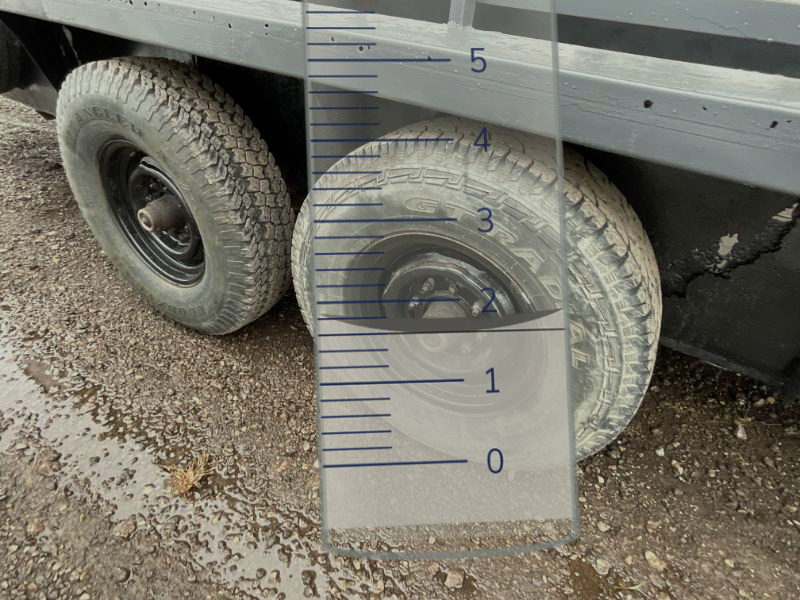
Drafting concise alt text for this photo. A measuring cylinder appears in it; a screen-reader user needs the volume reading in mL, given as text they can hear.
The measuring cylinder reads 1.6 mL
